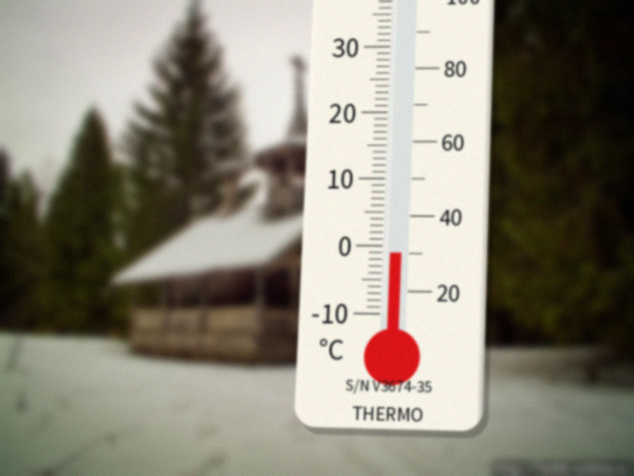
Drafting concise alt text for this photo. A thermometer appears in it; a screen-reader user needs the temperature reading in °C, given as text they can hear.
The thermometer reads -1 °C
